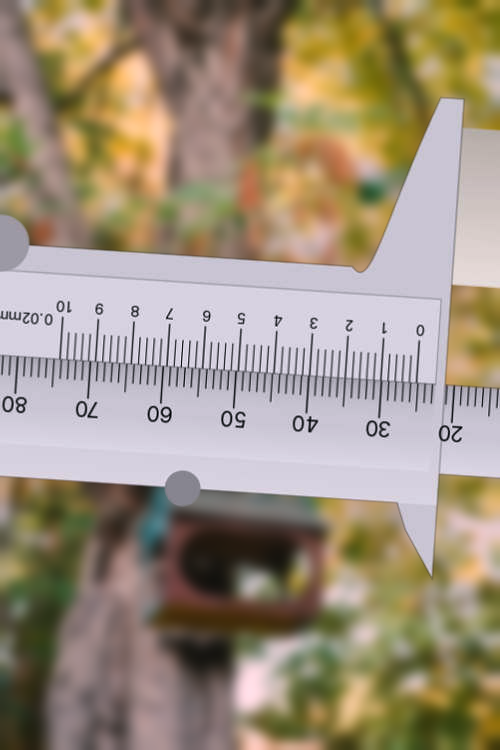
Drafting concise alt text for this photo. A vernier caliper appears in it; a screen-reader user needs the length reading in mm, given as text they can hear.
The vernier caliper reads 25.2 mm
